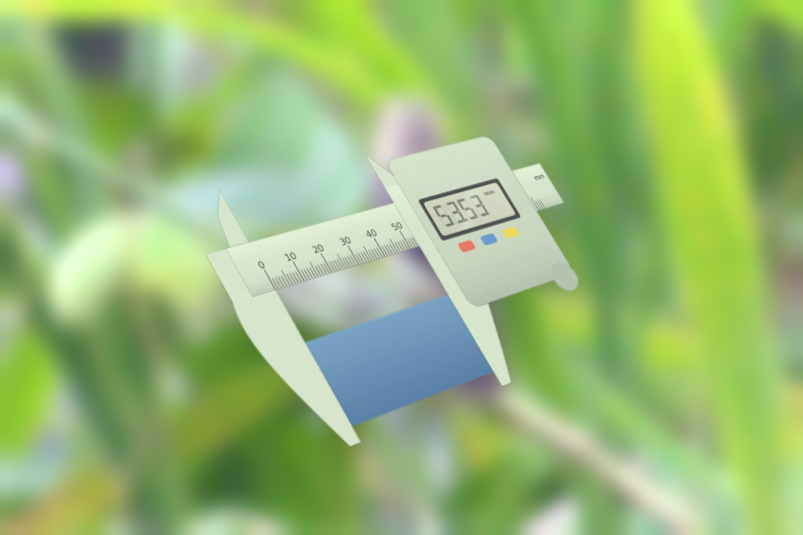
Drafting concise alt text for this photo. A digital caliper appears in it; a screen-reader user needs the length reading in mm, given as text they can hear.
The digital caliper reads 53.53 mm
